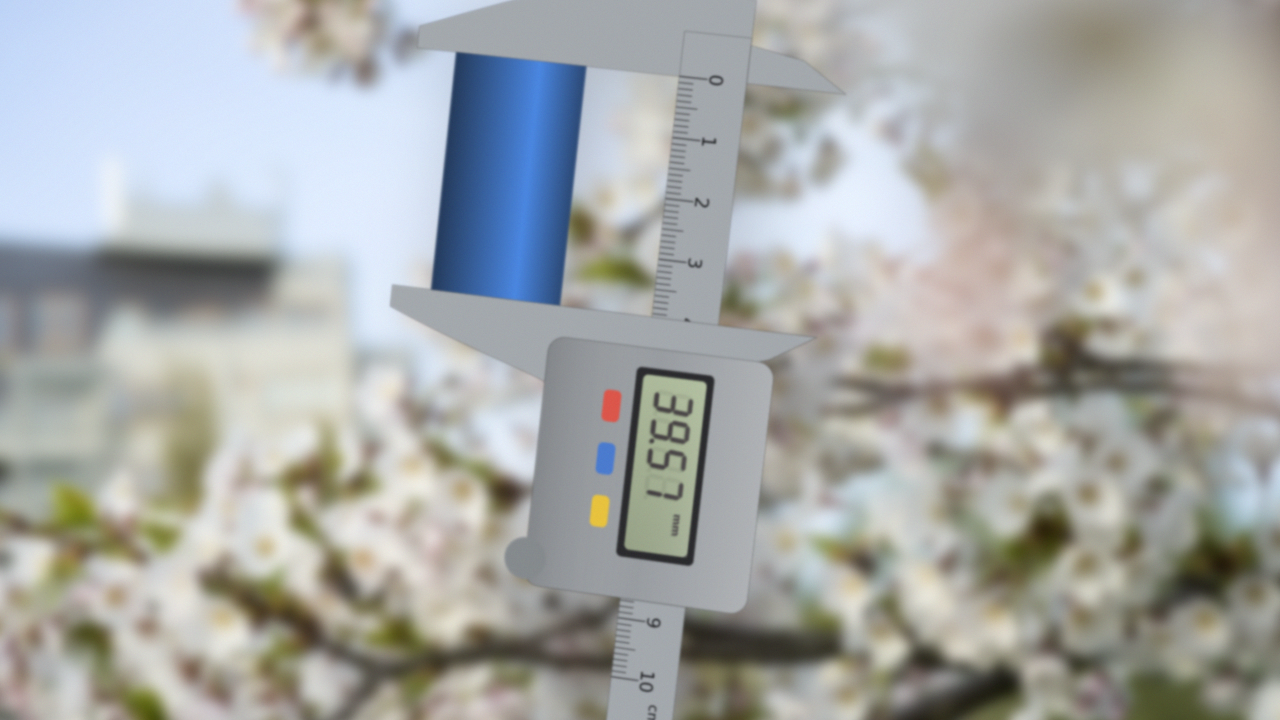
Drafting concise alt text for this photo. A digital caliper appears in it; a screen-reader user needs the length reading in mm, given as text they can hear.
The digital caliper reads 39.57 mm
